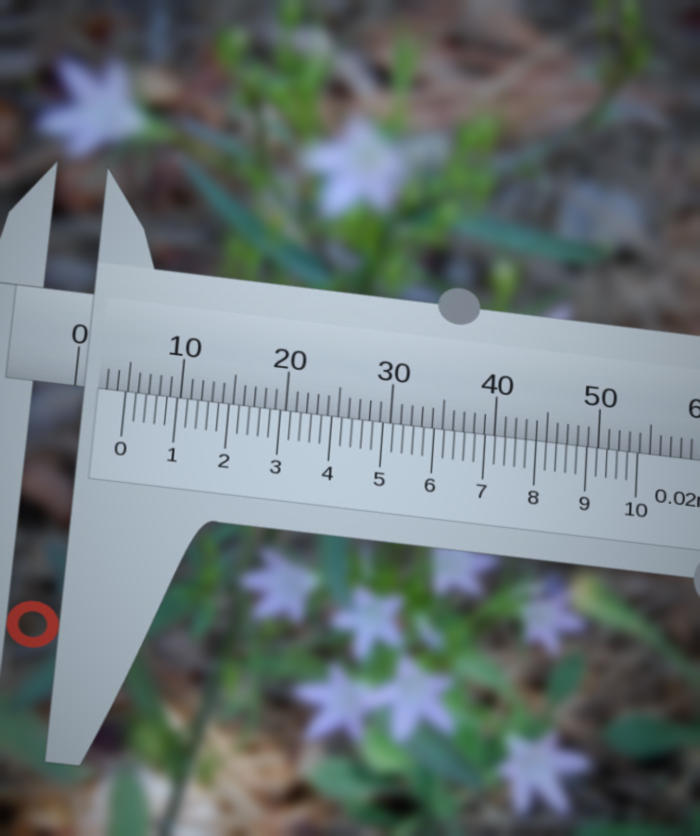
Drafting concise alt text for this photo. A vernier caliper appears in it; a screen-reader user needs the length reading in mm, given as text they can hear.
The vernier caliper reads 4.8 mm
